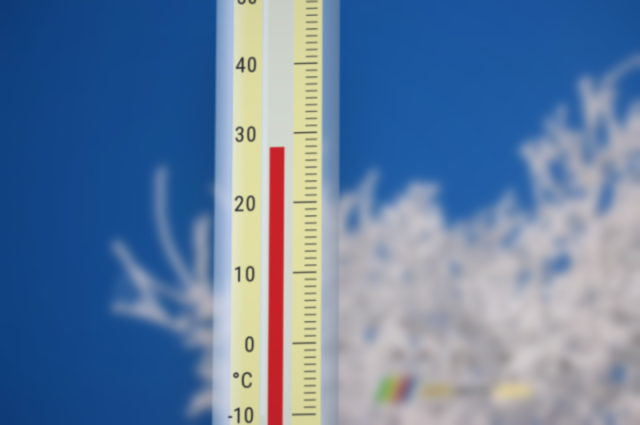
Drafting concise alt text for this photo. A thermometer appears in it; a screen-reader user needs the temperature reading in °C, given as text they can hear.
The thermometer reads 28 °C
